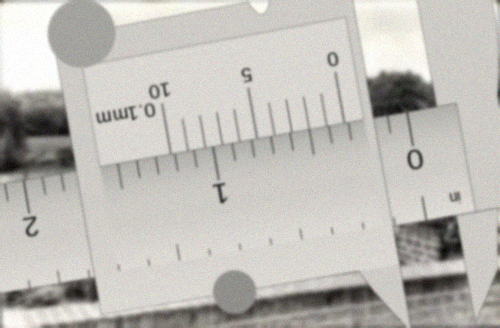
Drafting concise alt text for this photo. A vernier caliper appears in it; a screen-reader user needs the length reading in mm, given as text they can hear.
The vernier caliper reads 3.2 mm
